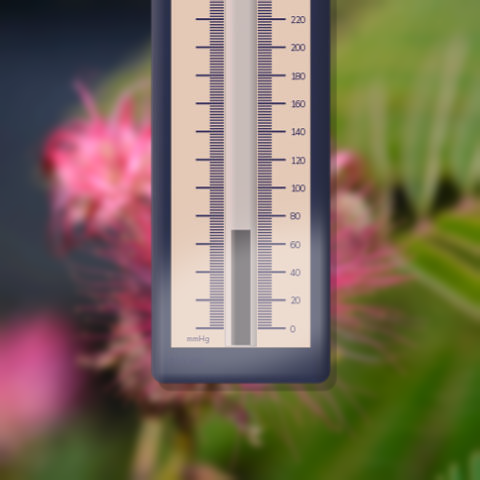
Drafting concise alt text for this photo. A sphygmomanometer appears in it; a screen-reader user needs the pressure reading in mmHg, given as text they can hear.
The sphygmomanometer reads 70 mmHg
